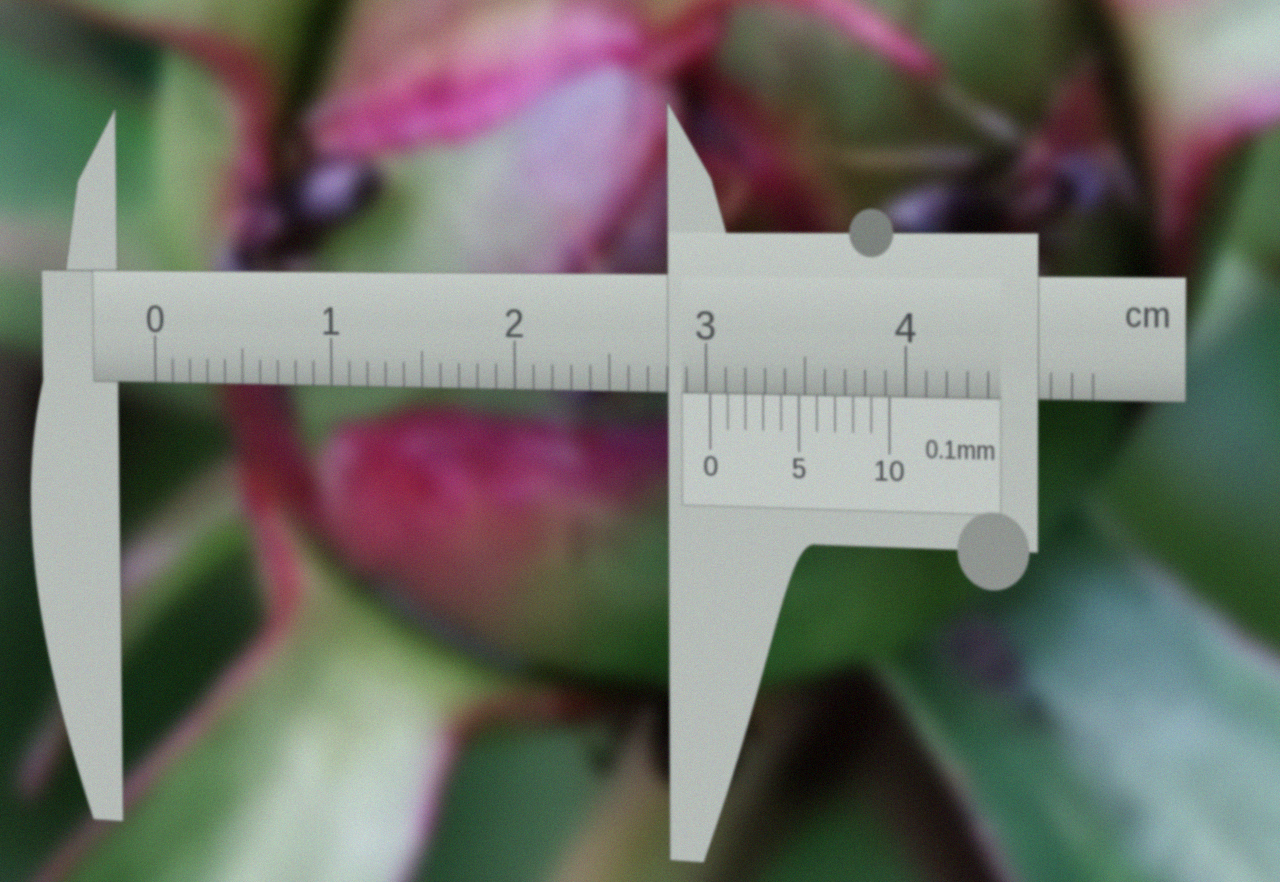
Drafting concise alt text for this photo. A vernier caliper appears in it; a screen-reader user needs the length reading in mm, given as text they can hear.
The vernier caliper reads 30.2 mm
